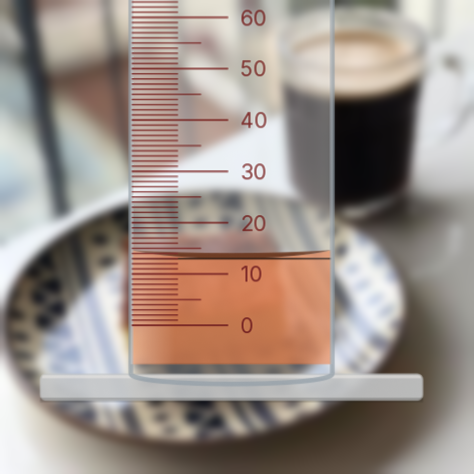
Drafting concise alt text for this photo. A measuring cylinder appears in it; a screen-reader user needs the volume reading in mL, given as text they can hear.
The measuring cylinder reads 13 mL
